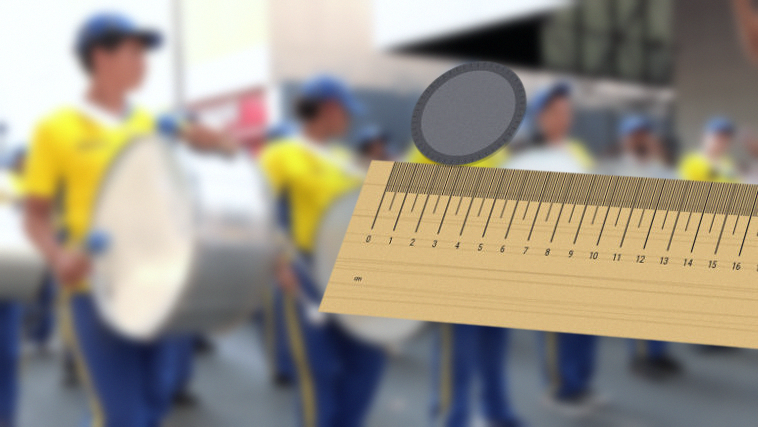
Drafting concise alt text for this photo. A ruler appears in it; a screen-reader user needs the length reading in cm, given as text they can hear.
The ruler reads 5 cm
